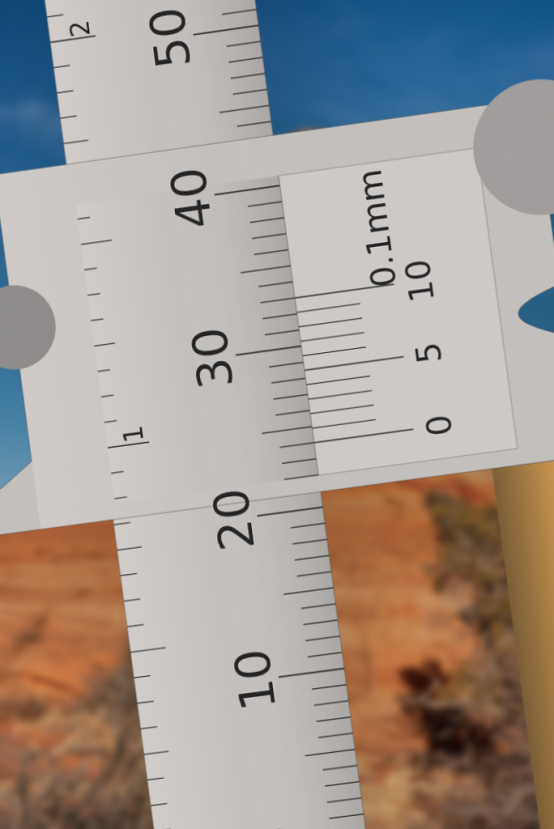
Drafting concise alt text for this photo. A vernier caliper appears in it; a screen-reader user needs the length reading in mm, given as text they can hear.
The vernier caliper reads 24.0 mm
